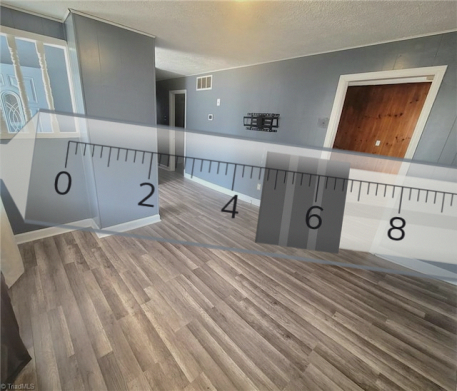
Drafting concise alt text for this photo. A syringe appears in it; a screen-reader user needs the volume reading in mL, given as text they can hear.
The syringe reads 4.7 mL
